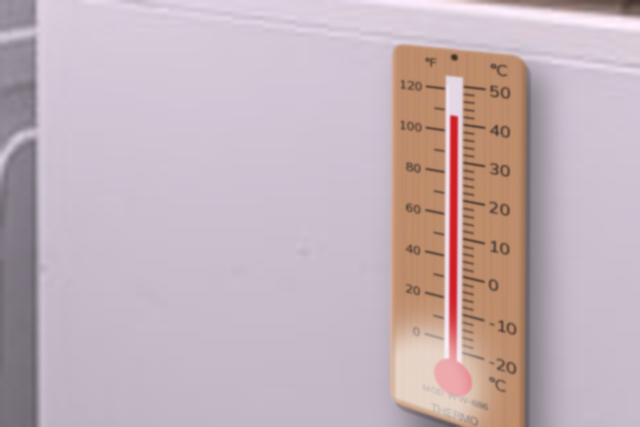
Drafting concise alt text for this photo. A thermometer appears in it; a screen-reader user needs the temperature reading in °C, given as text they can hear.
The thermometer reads 42 °C
